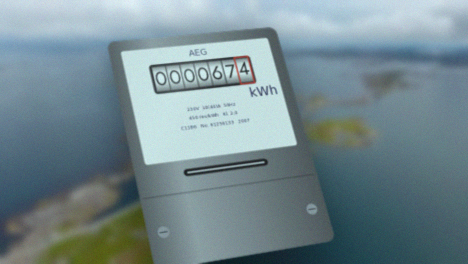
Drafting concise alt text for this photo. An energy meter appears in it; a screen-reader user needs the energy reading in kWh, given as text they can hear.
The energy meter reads 67.4 kWh
